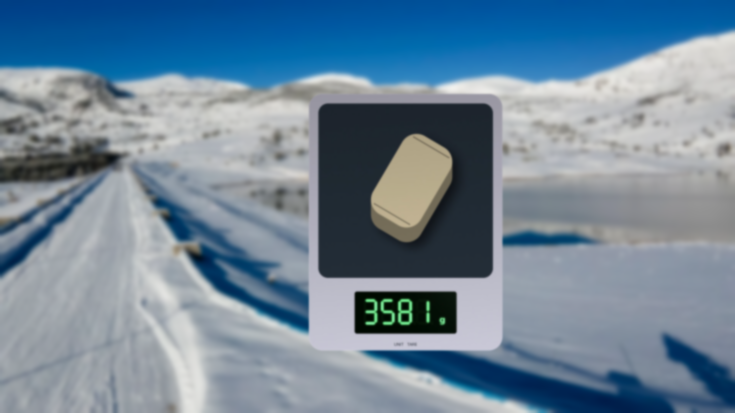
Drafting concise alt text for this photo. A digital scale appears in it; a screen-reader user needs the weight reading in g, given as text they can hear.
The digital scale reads 3581 g
